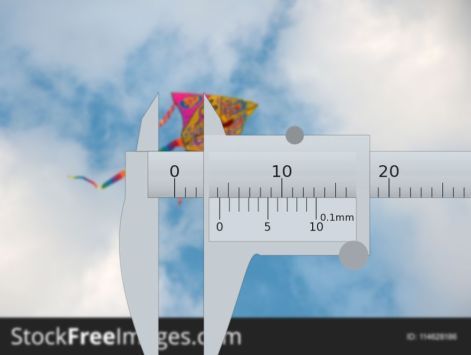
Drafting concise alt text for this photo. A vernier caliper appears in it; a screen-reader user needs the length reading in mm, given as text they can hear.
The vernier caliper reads 4.2 mm
